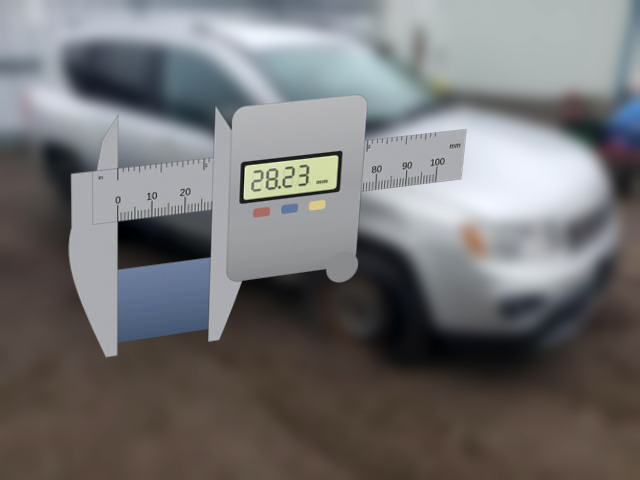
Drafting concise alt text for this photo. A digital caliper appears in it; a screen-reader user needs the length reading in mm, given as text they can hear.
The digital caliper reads 28.23 mm
